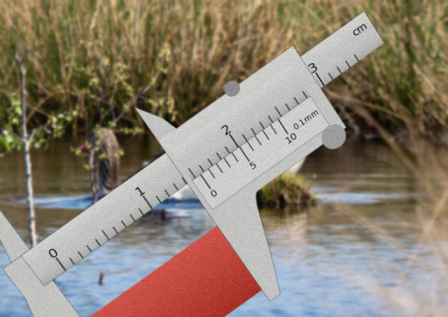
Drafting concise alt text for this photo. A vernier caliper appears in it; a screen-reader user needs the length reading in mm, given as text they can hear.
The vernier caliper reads 15.6 mm
